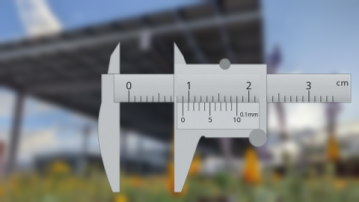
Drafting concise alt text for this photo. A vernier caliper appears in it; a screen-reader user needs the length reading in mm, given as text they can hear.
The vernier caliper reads 9.0 mm
